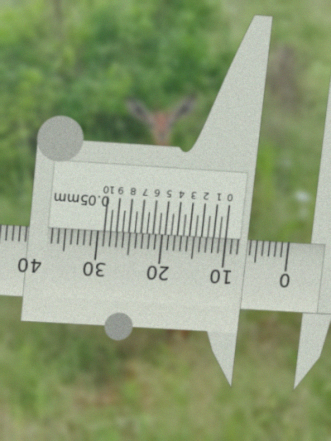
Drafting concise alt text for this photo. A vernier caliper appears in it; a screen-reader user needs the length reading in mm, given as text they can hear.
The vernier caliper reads 10.0 mm
